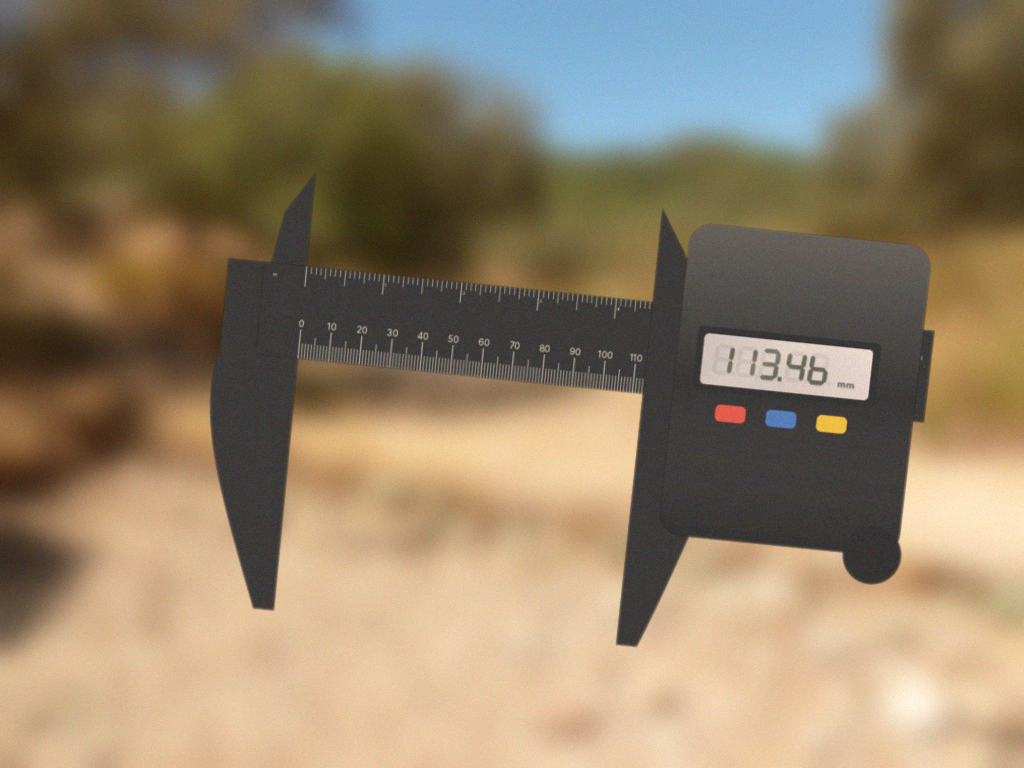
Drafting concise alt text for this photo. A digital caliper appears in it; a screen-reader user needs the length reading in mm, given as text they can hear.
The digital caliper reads 113.46 mm
